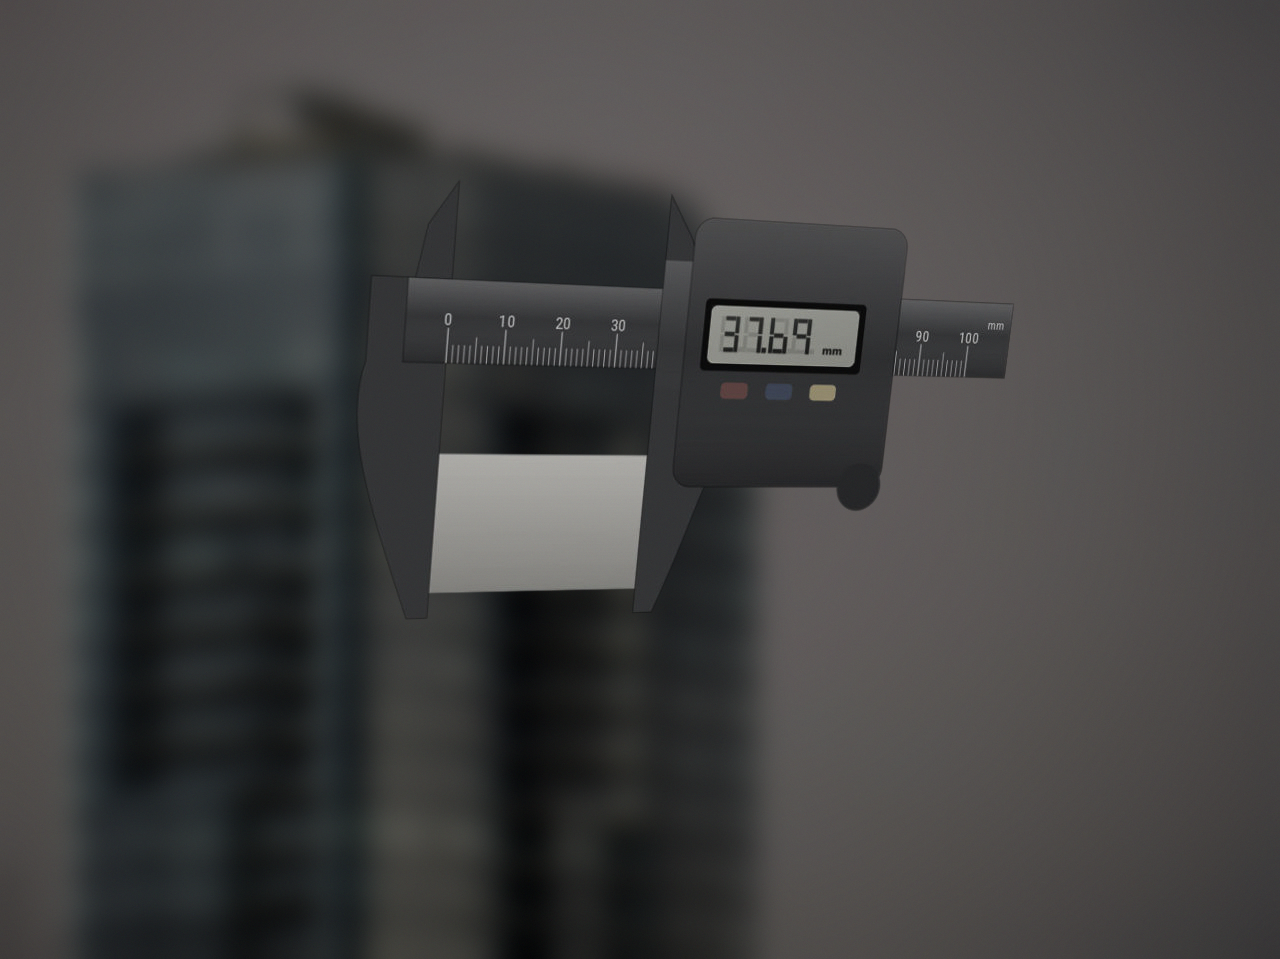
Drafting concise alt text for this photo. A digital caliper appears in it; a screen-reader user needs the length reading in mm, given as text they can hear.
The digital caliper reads 37.69 mm
